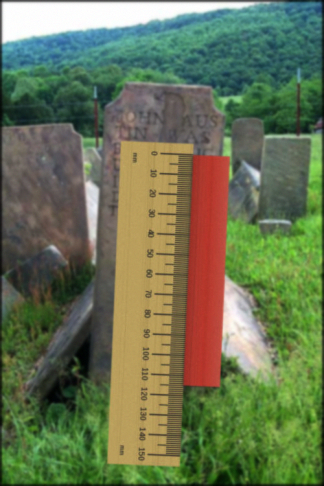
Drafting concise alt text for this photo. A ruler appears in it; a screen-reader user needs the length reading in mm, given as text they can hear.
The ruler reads 115 mm
